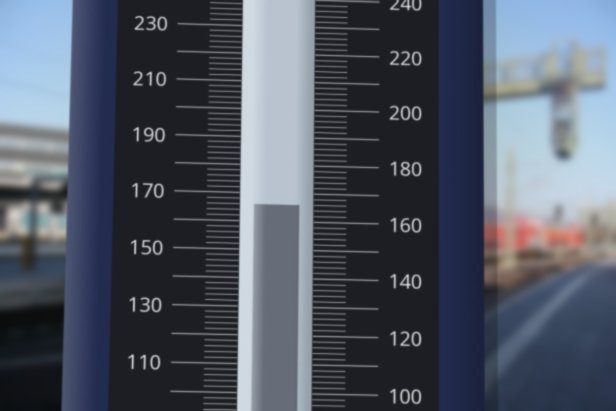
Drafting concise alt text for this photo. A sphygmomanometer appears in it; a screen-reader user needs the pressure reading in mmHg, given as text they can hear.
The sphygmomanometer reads 166 mmHg
